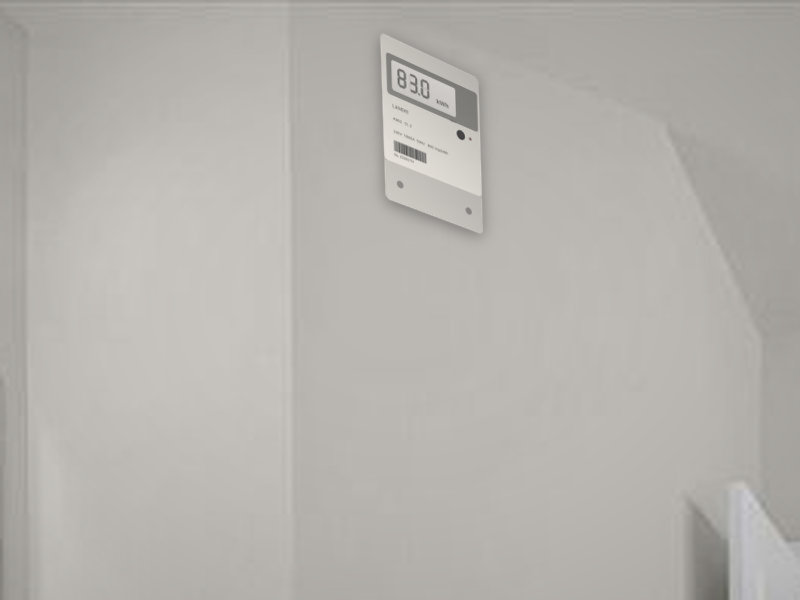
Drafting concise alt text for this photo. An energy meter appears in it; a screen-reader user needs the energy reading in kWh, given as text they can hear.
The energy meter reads 83.0 kWh
